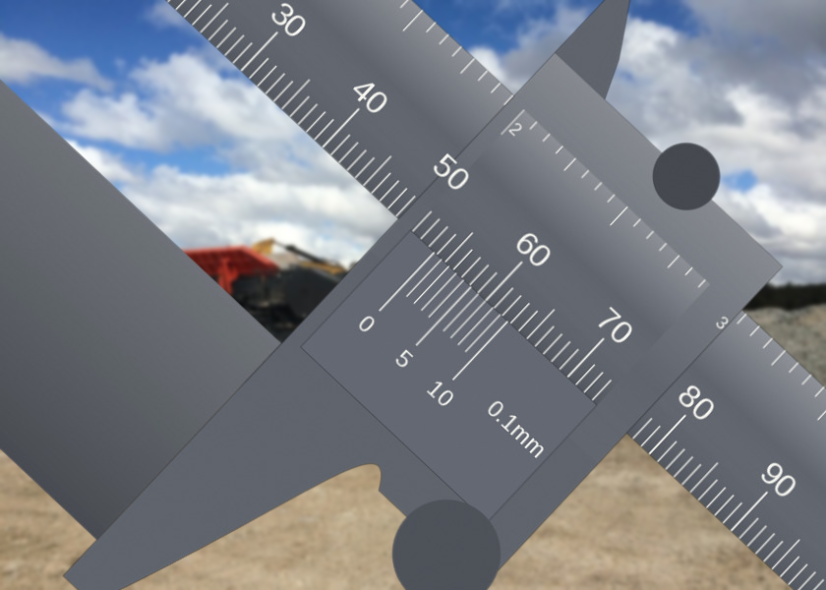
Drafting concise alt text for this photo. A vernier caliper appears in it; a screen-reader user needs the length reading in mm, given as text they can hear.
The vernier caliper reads 53.7 mm
